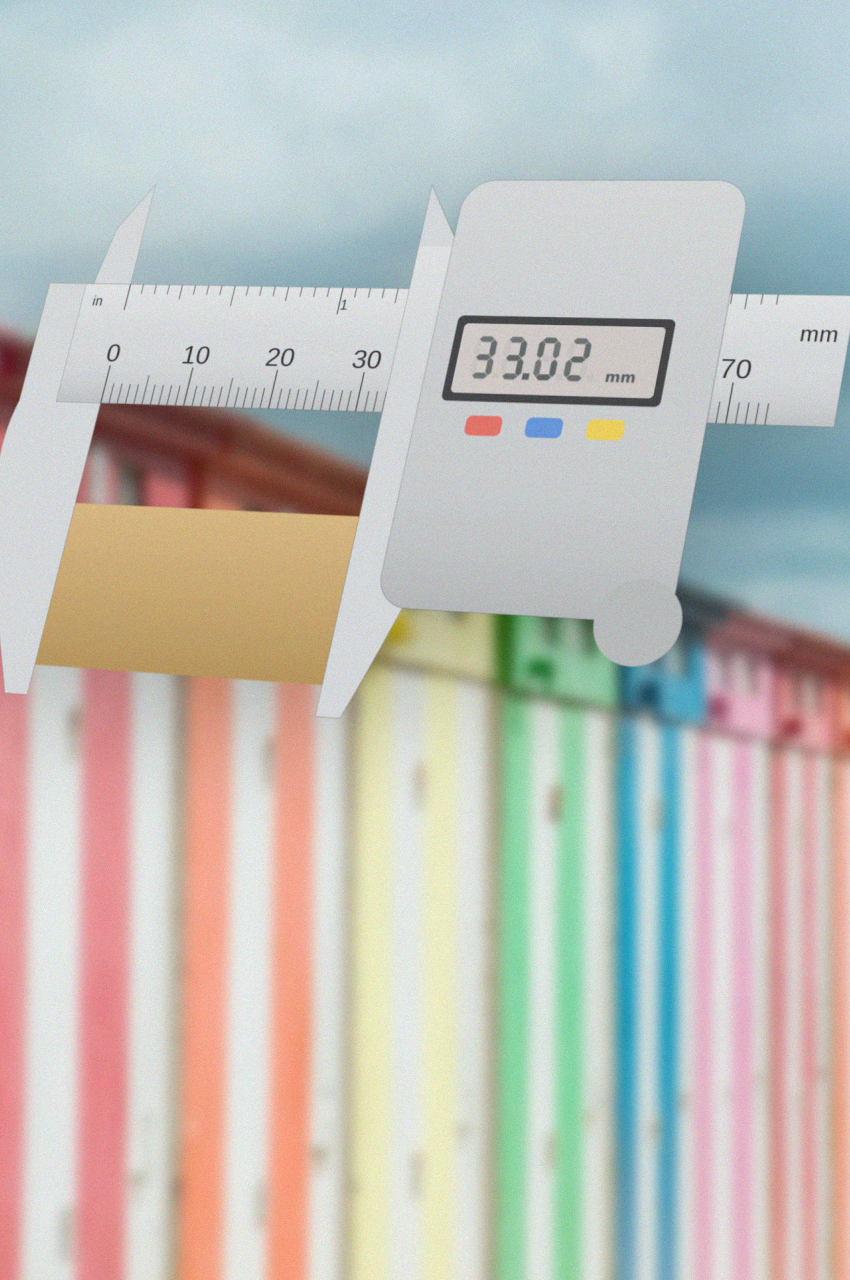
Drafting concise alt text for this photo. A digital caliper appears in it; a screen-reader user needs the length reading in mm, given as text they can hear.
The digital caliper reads 33.02 mm
